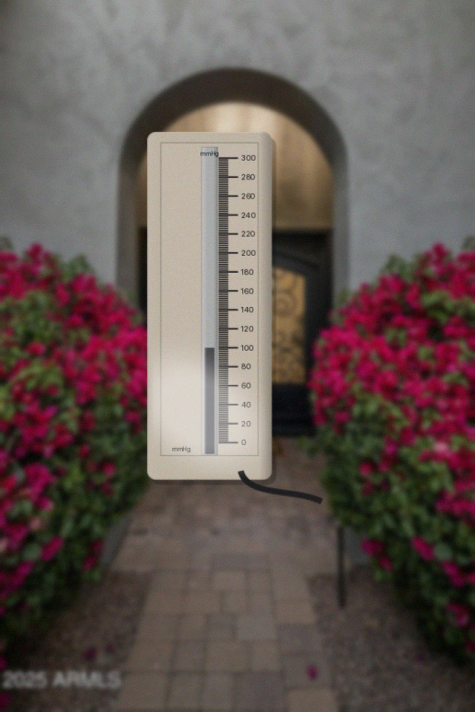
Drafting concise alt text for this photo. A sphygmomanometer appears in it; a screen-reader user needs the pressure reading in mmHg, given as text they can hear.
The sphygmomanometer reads 100 mmHg
